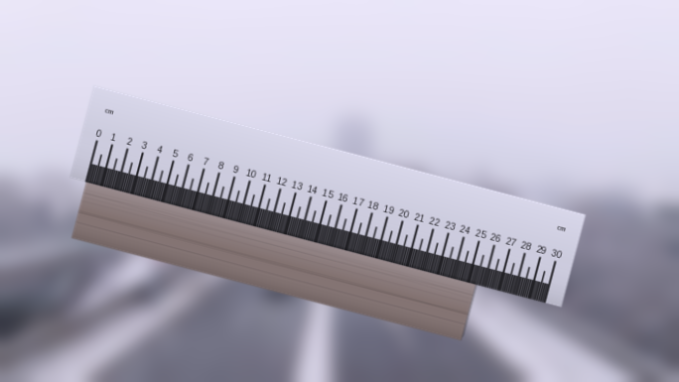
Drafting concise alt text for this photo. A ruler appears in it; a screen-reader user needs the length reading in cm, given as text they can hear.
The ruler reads 25.5 cm
